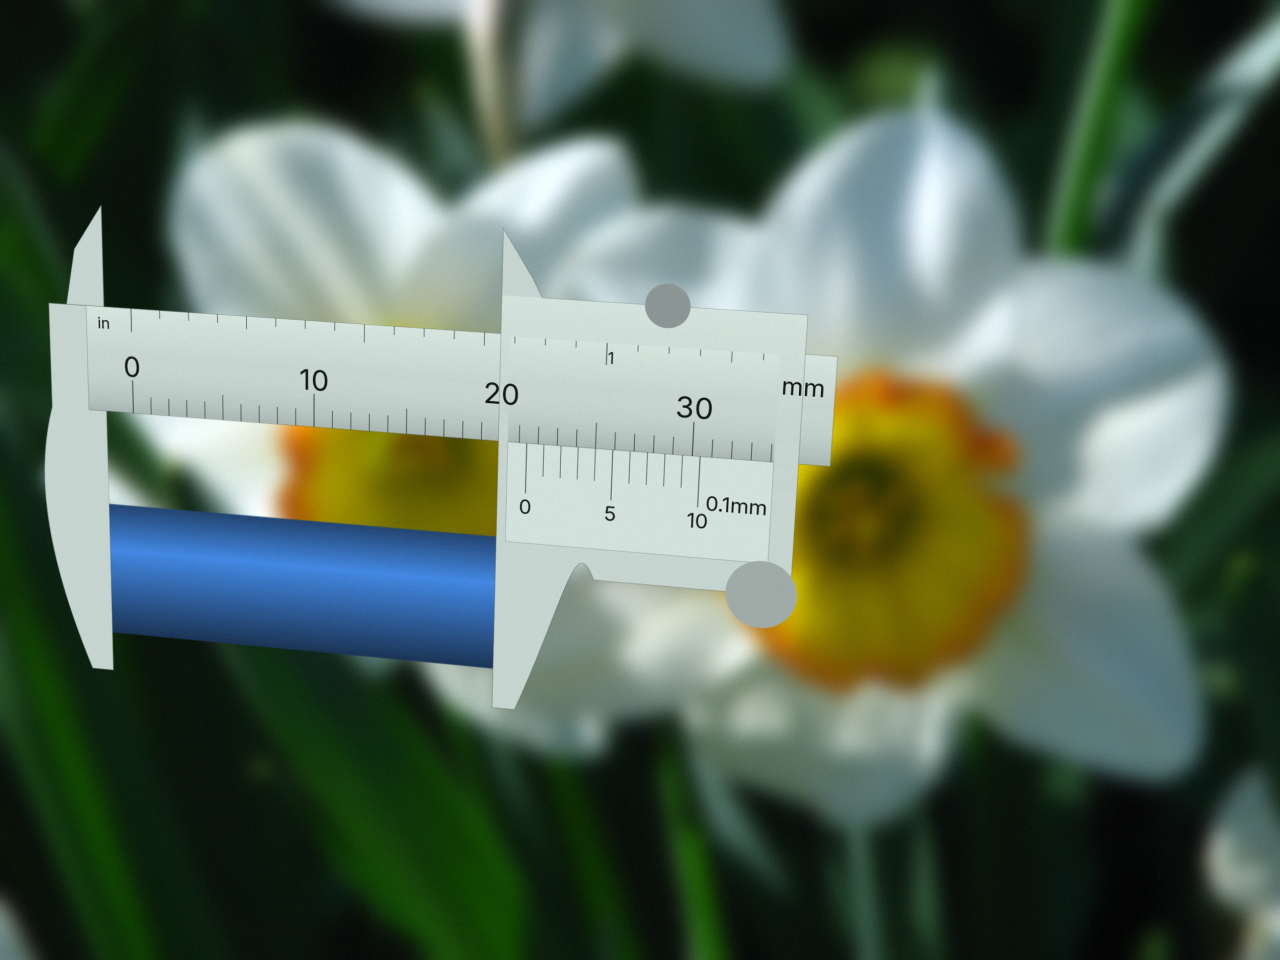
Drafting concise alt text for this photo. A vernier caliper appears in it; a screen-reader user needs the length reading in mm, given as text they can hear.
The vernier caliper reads 21.4 mm
